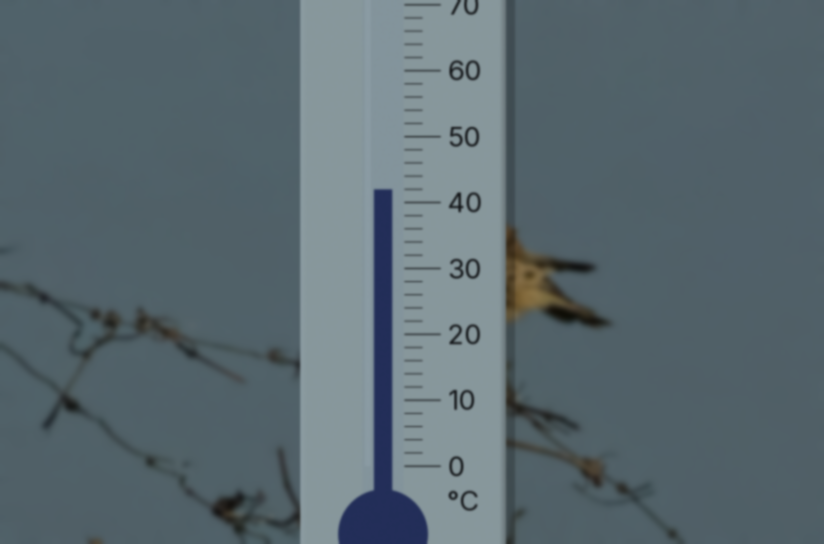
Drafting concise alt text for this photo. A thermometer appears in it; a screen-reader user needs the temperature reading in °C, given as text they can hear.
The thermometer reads 42 °C
